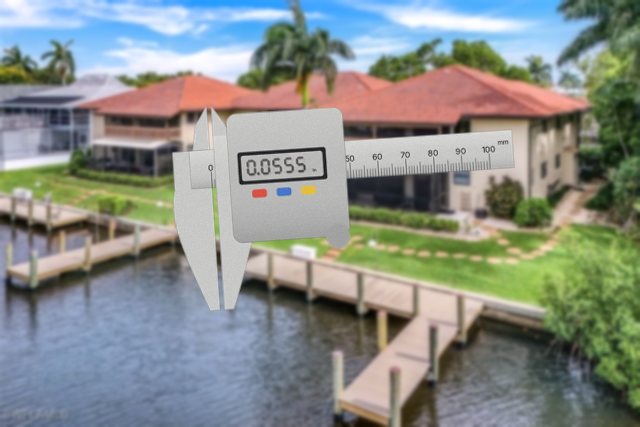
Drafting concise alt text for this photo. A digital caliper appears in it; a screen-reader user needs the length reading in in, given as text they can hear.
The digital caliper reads 0.0555 in
